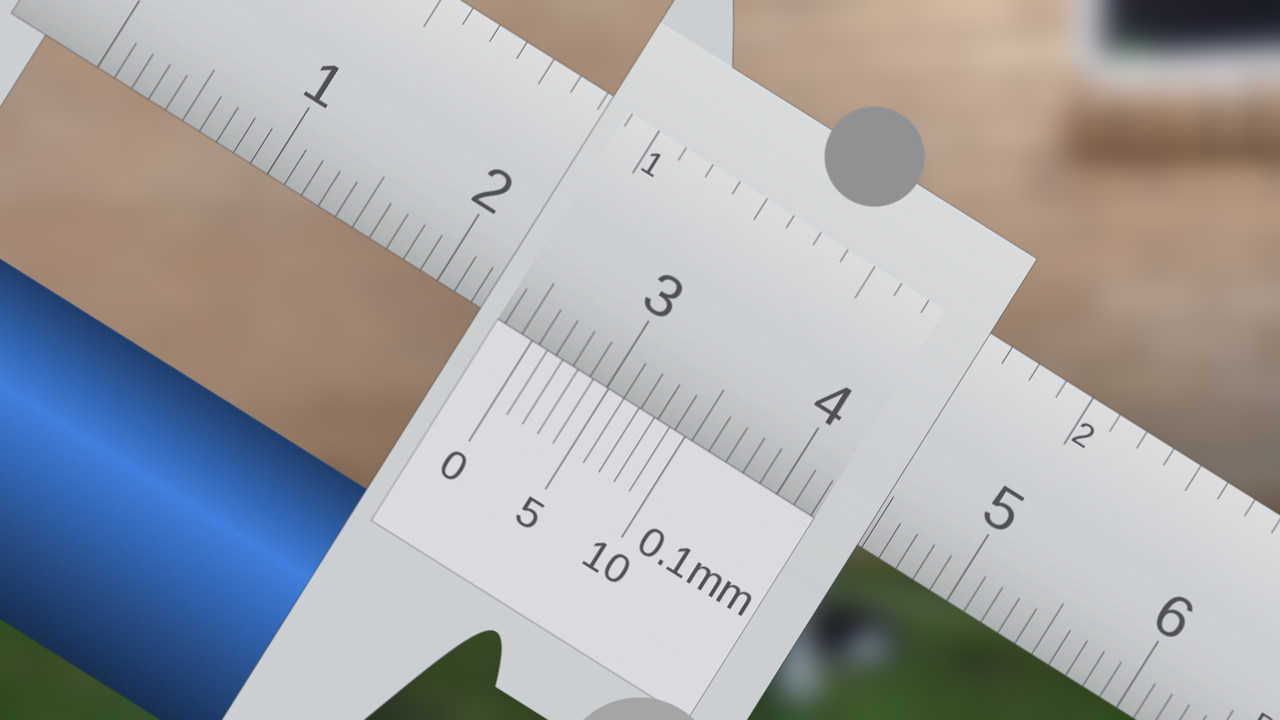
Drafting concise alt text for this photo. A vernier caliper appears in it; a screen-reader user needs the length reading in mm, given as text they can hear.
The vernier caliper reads 25.6 mm
